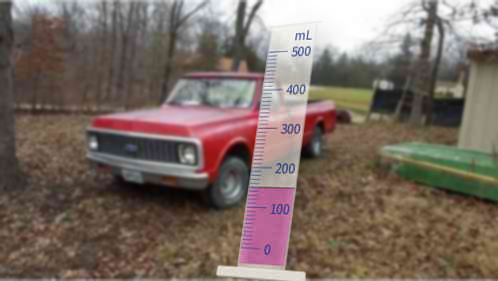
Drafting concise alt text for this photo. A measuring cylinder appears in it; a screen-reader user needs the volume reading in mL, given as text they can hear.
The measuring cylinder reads 150 mL
